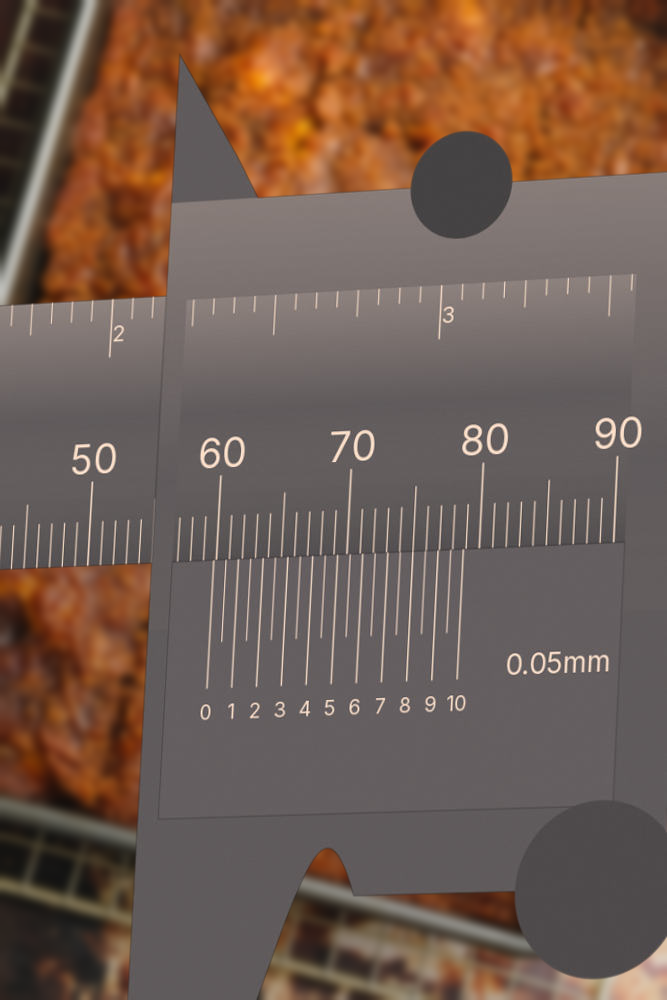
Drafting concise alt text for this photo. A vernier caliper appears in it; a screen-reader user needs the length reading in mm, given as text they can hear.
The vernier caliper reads 59.8 mm
